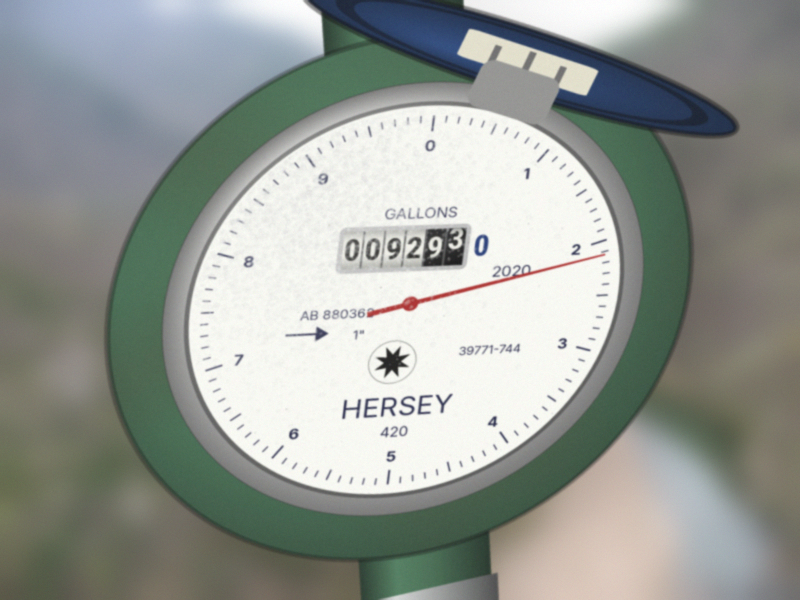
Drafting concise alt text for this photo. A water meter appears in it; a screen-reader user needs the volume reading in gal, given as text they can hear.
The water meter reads 92932.1 gal
